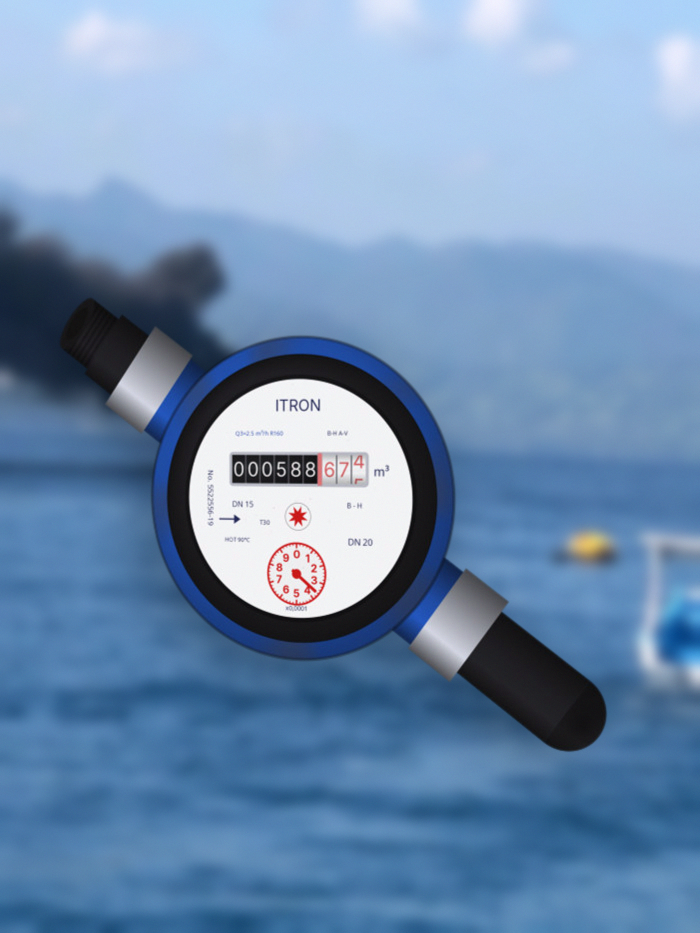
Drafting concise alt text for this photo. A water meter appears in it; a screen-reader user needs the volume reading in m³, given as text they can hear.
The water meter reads 588.6743 m³
